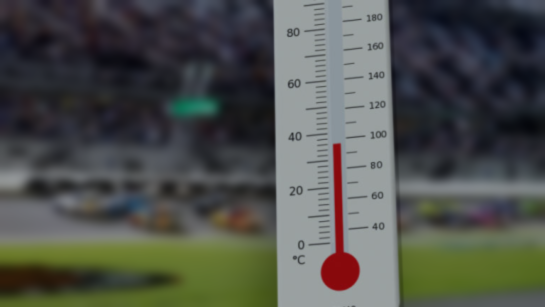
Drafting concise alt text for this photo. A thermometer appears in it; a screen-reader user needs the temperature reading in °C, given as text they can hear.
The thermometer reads 36 °C
